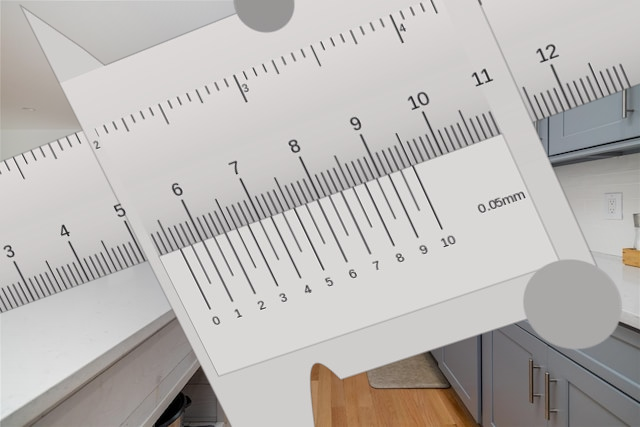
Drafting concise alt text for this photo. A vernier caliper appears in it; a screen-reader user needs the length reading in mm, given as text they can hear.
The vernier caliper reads 56.2 mm
